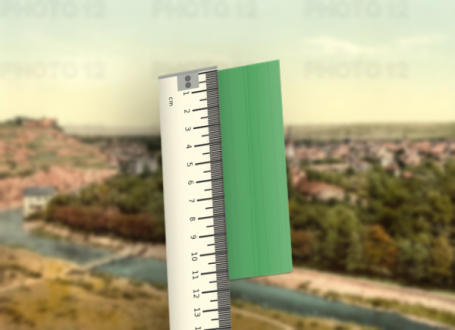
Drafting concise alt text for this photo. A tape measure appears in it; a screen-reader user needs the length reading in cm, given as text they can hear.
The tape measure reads 11.5 cm
